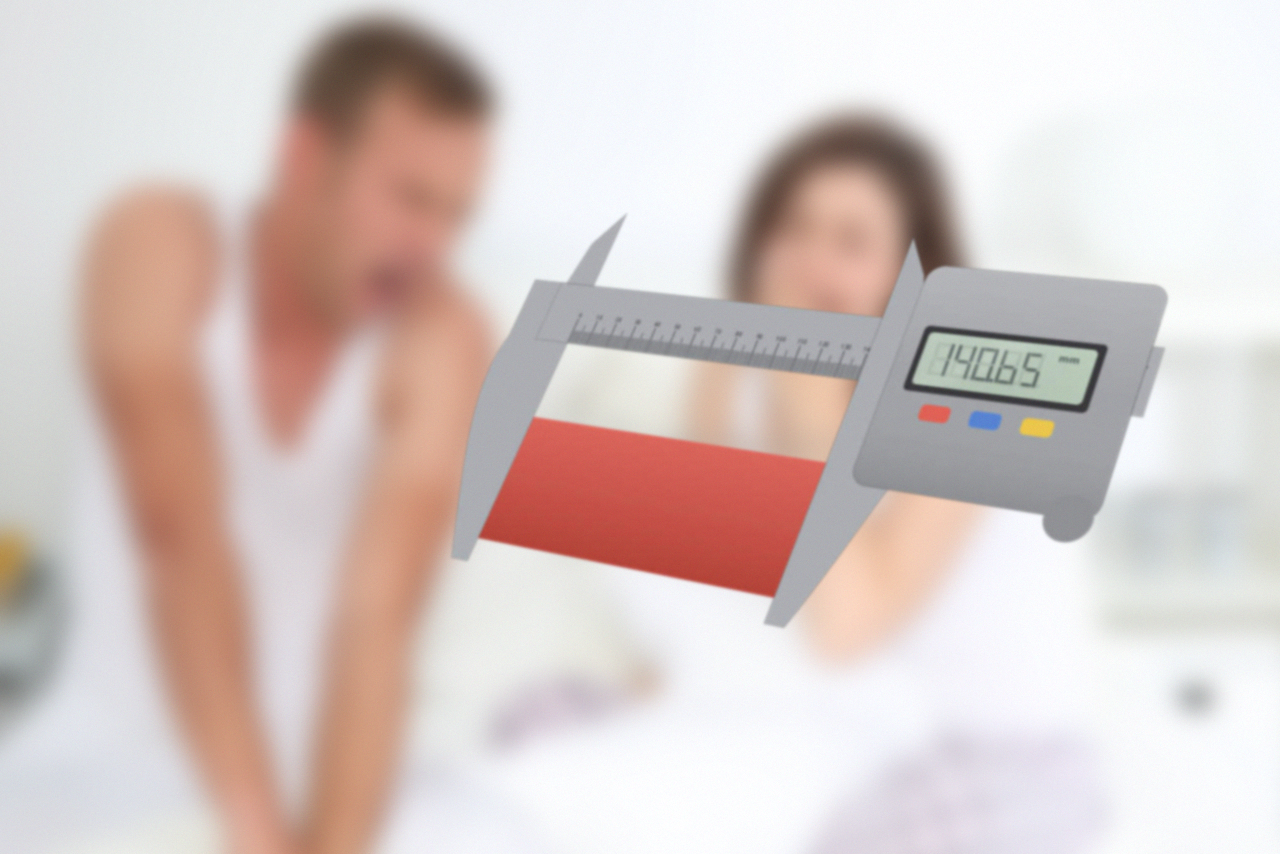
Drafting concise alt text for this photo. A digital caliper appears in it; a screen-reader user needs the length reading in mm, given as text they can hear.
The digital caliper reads 140.65 mm
